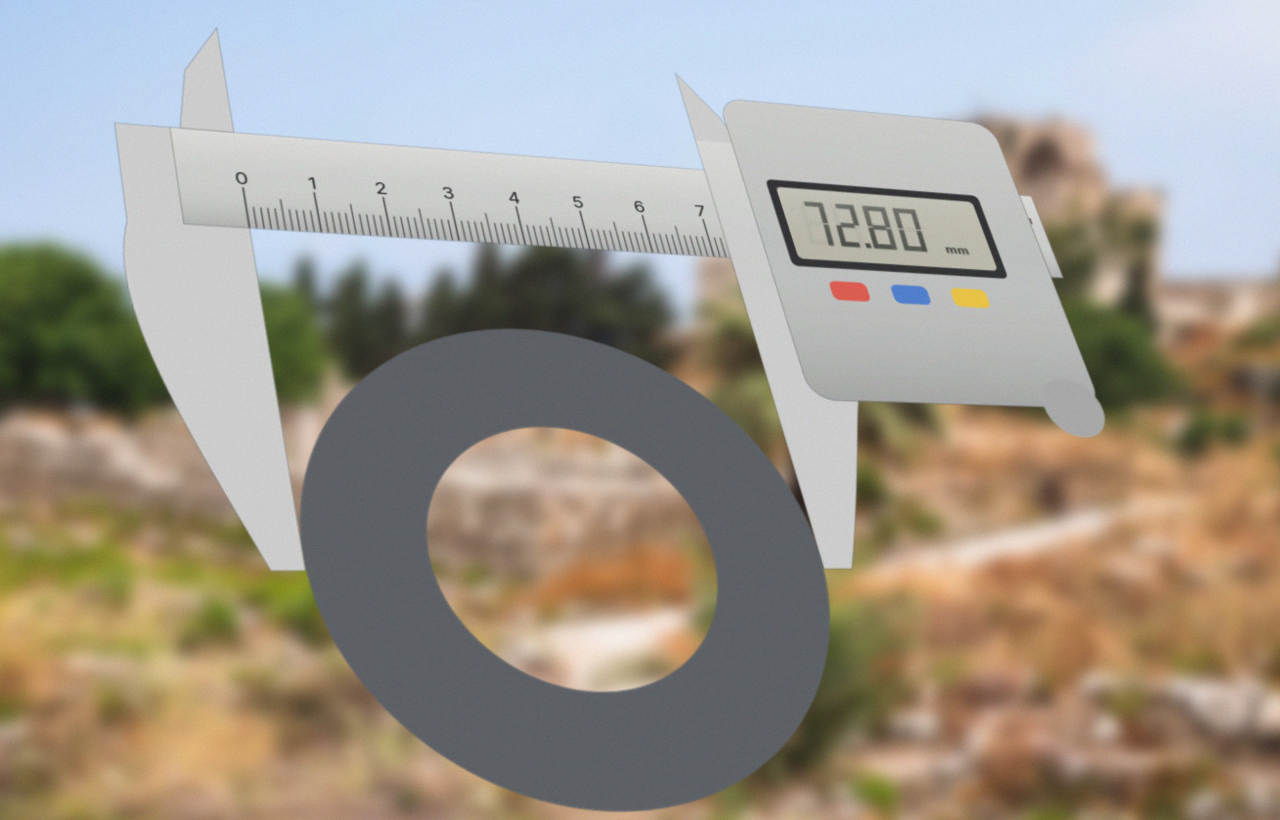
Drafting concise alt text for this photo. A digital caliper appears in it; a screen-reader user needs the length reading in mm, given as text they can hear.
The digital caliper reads 72.80 mm
